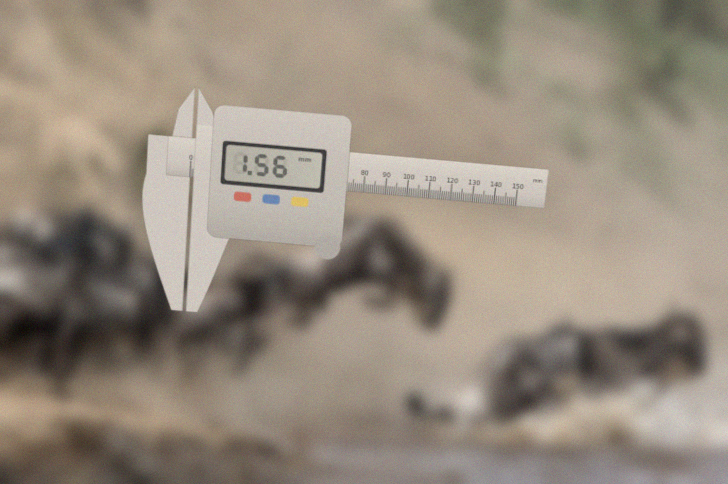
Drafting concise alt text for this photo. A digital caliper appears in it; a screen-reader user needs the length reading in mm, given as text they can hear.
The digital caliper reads 1.56 mm
